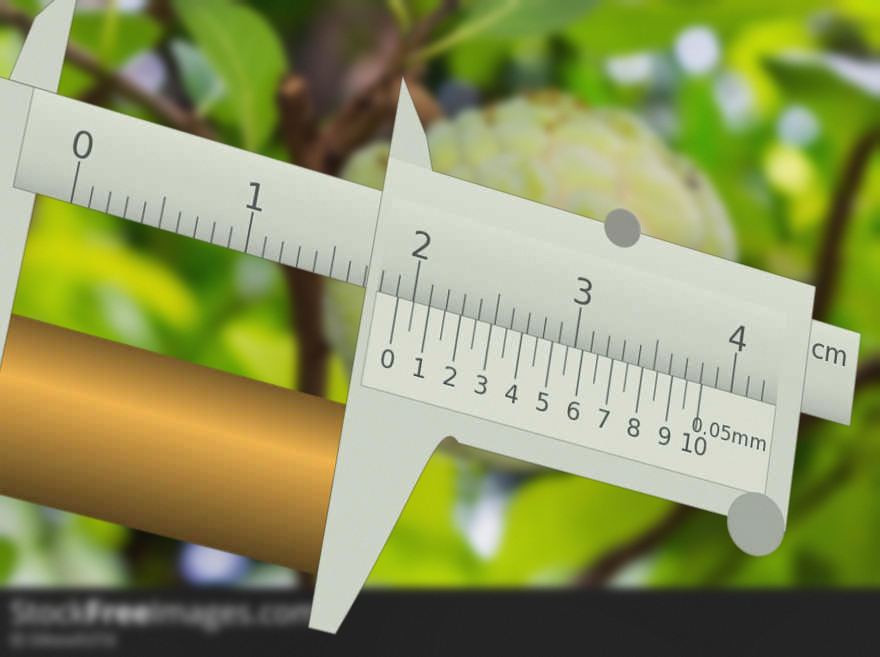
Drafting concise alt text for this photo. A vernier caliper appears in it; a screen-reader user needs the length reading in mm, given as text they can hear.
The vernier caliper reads 19.1 mm
